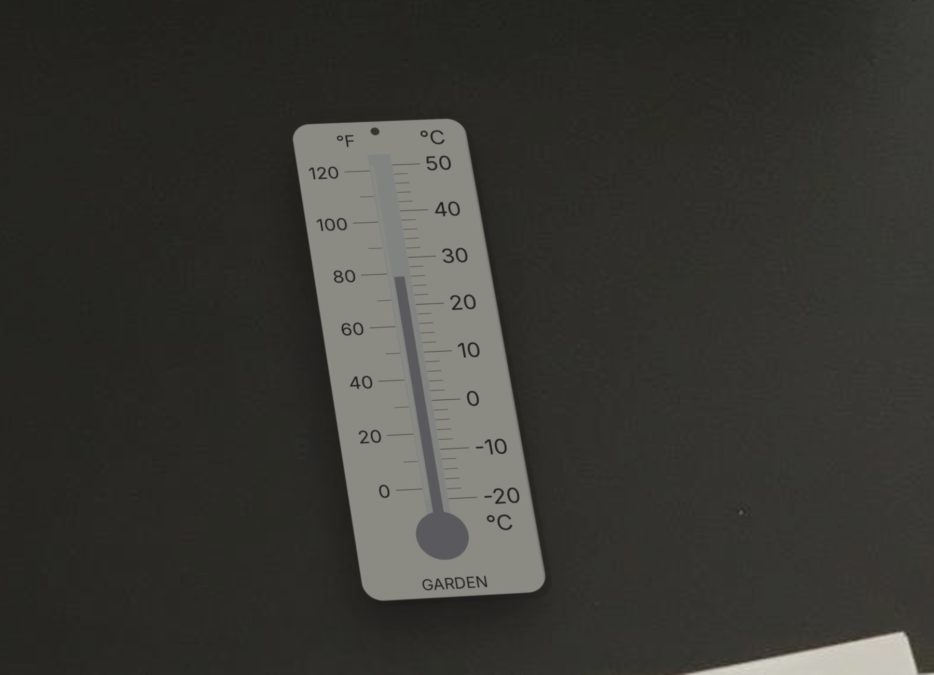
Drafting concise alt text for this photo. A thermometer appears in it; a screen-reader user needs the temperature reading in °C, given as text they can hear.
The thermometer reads 26 °C
